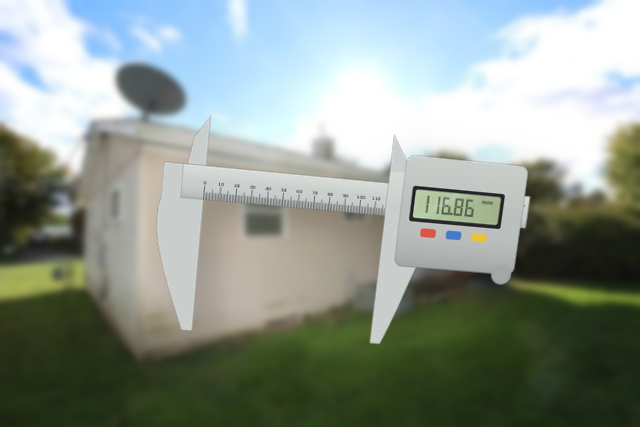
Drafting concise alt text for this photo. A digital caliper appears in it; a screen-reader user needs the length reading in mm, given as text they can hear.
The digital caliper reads 116.86 mm
